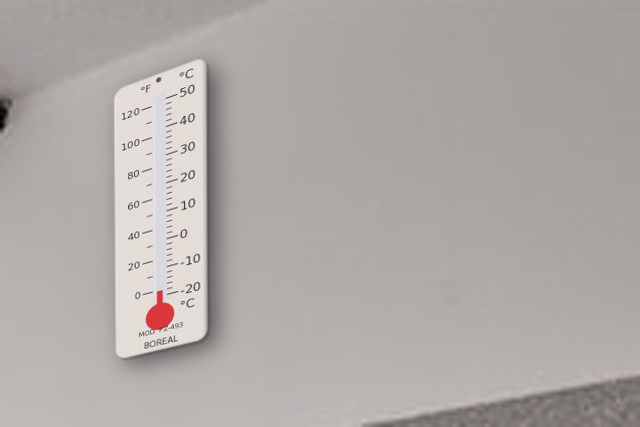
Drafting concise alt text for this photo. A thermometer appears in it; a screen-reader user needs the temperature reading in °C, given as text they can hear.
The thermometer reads -18 °C
